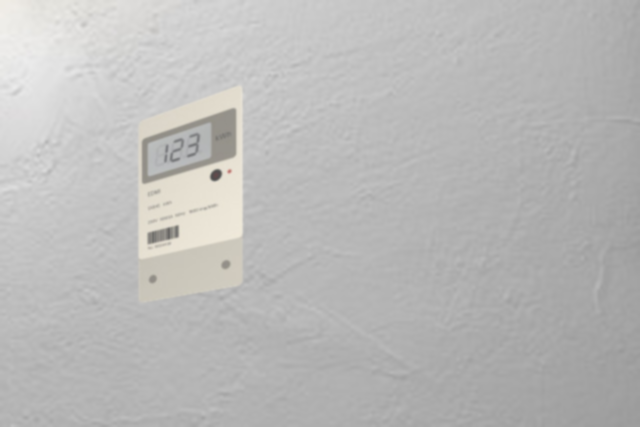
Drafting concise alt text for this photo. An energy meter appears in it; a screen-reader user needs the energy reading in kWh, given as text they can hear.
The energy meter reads 123 kWh
